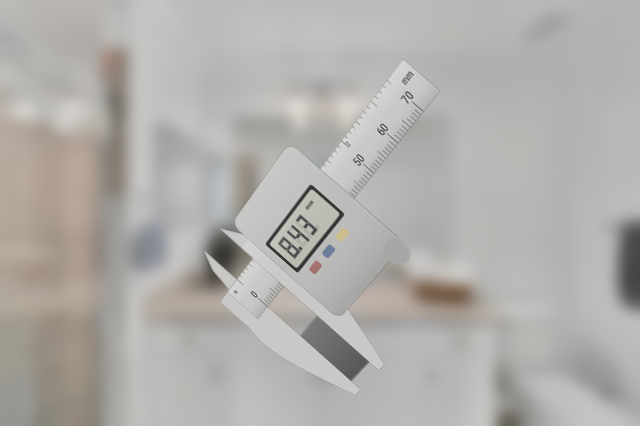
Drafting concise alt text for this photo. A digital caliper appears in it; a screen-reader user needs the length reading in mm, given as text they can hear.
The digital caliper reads 8.43 mm
